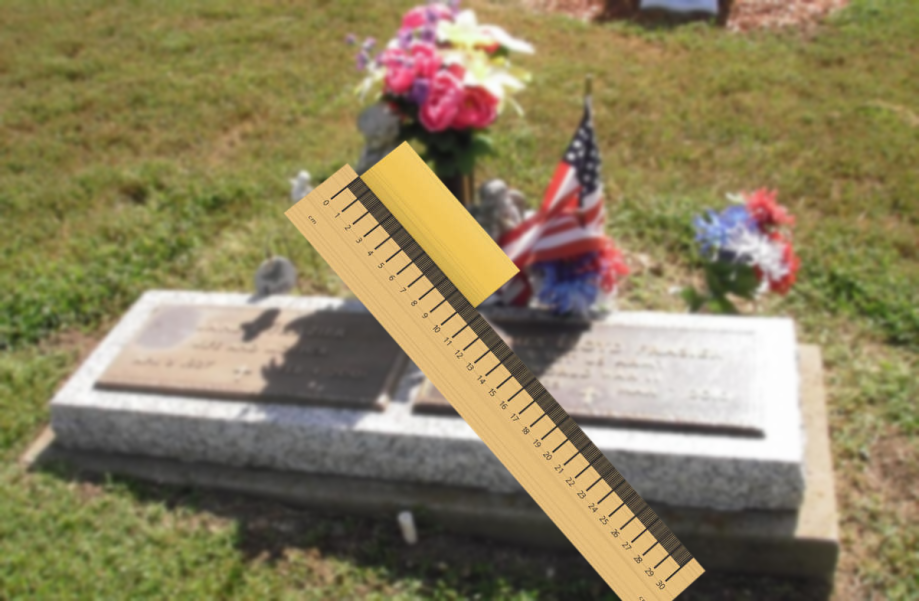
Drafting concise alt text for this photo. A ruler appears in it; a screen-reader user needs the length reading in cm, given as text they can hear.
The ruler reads 10.5 cm
